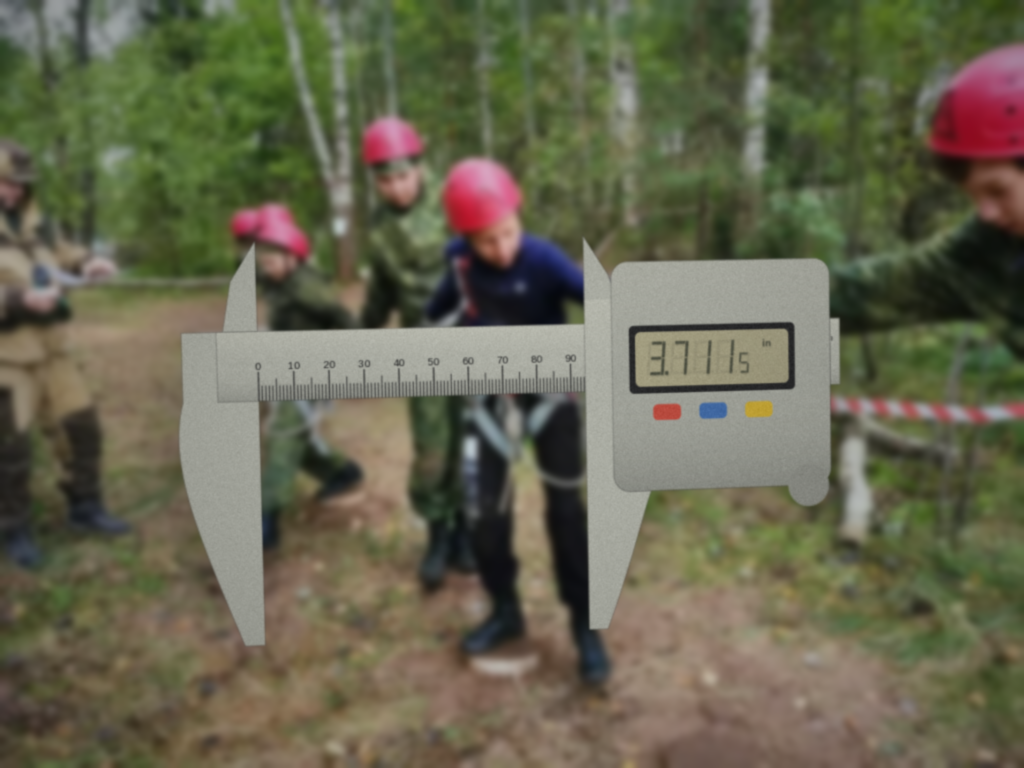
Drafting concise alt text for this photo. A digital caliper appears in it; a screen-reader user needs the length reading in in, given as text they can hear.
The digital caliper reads 3.7115 in
